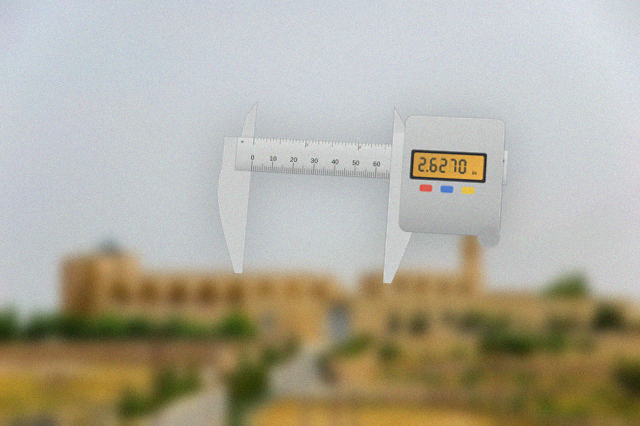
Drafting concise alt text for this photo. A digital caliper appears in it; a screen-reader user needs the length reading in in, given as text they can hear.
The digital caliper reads 2.6270 in
